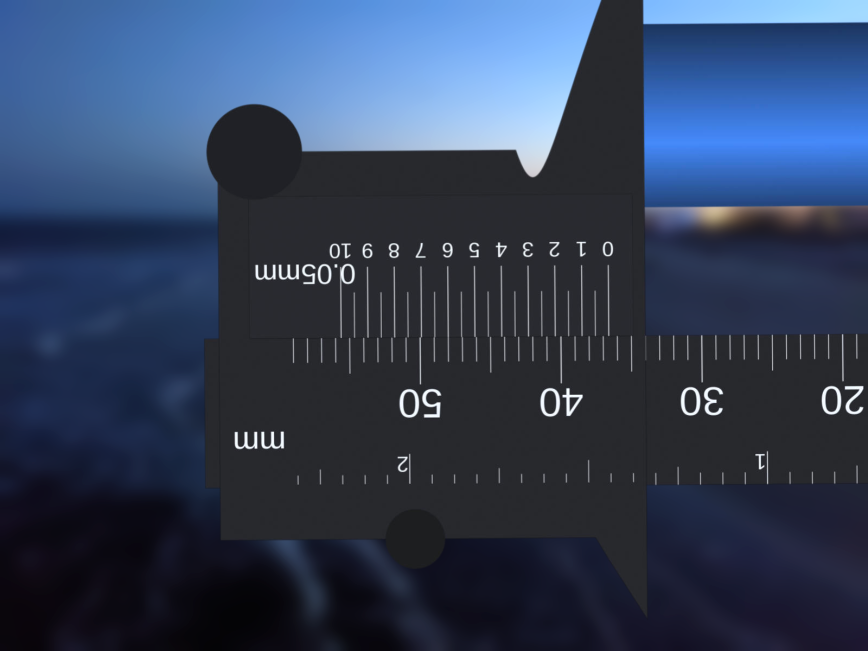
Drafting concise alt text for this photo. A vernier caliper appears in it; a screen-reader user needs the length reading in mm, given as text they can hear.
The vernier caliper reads 36.6 mm
